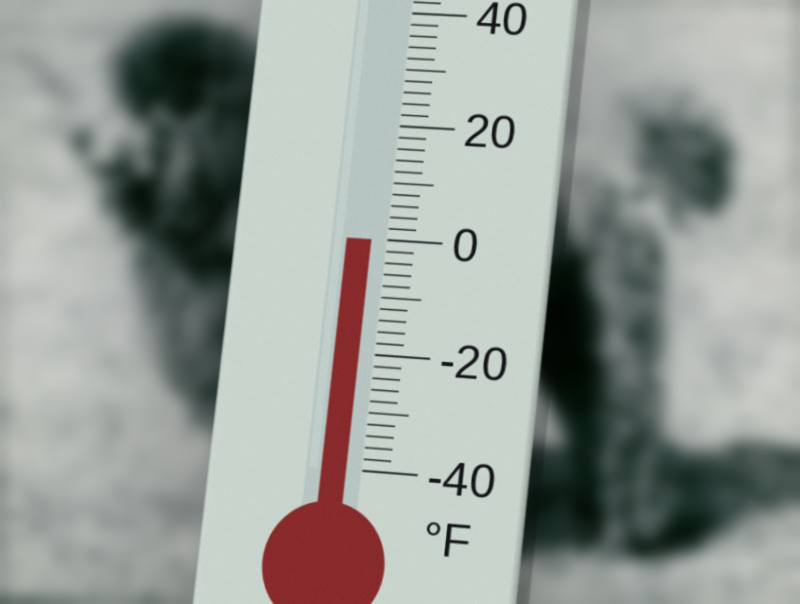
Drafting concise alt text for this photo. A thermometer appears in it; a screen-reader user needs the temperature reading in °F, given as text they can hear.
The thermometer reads 0 °F
